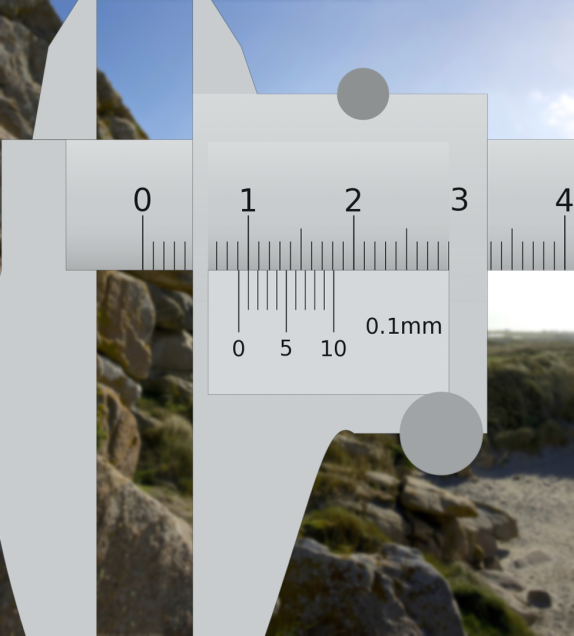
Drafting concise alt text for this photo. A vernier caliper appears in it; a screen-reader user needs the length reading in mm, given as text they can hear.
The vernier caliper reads 9.1 mm
